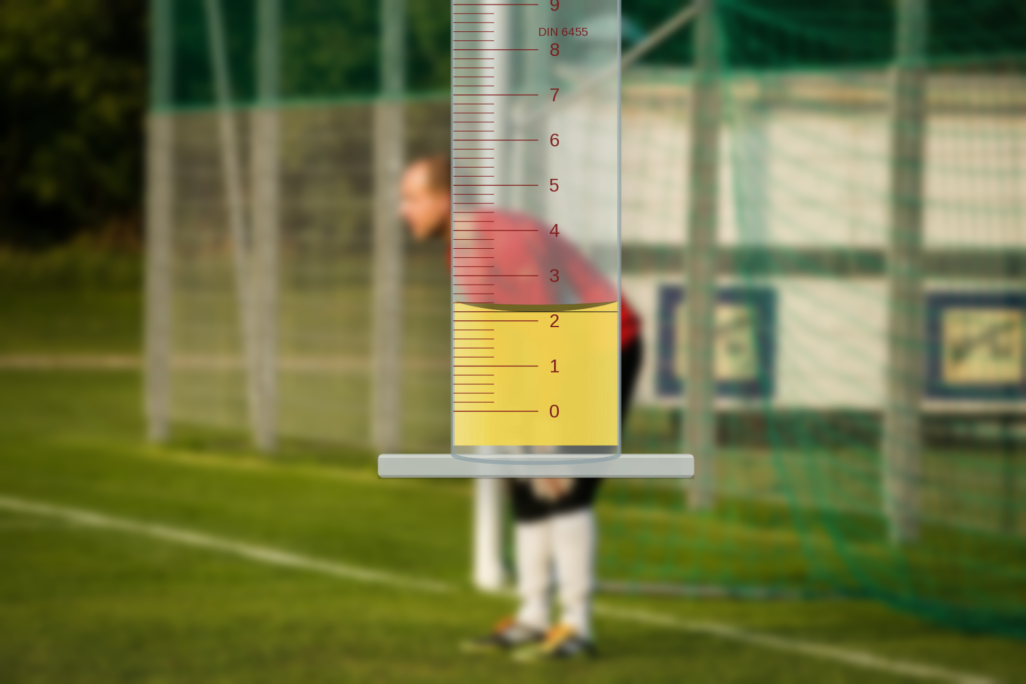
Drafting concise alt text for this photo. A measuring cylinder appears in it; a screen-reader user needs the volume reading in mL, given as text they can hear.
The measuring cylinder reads 2.2 mL
